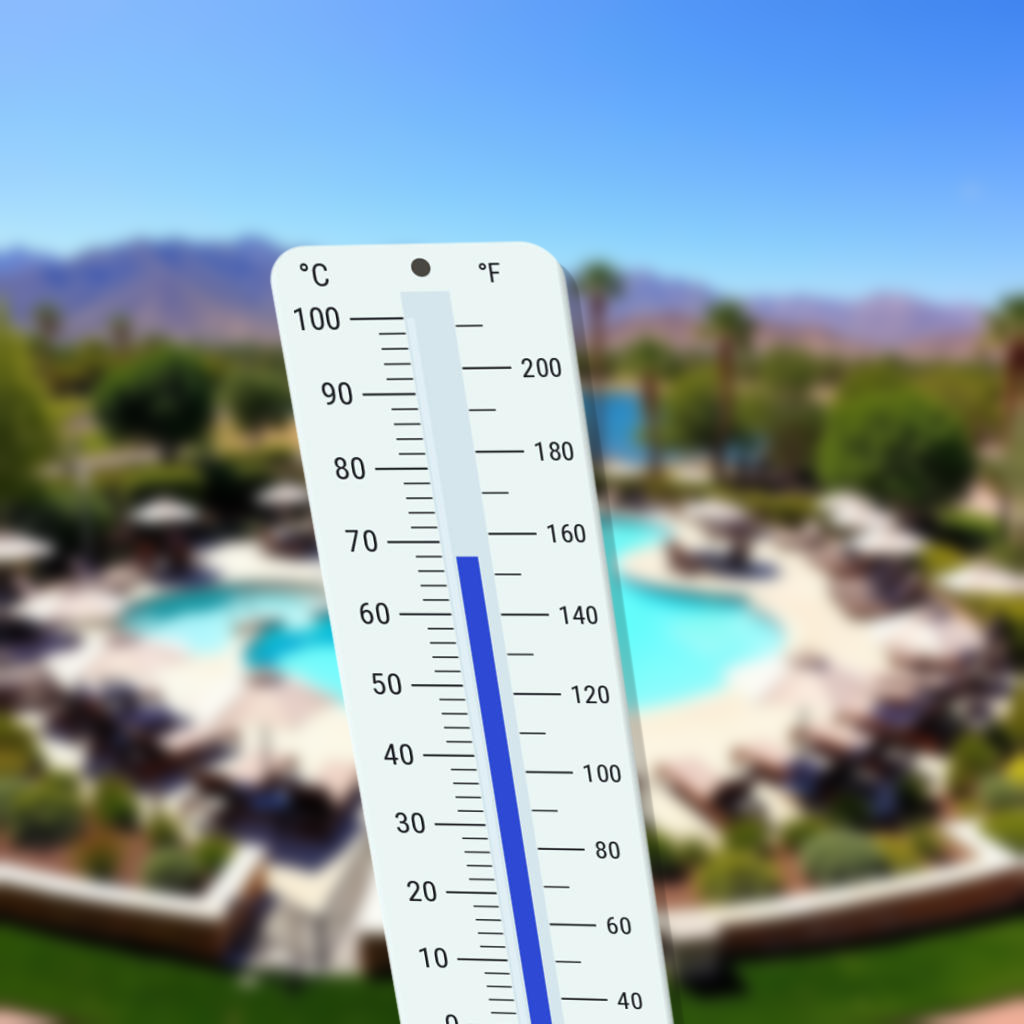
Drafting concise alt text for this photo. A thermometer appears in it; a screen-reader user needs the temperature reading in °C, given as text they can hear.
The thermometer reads 68 °C
